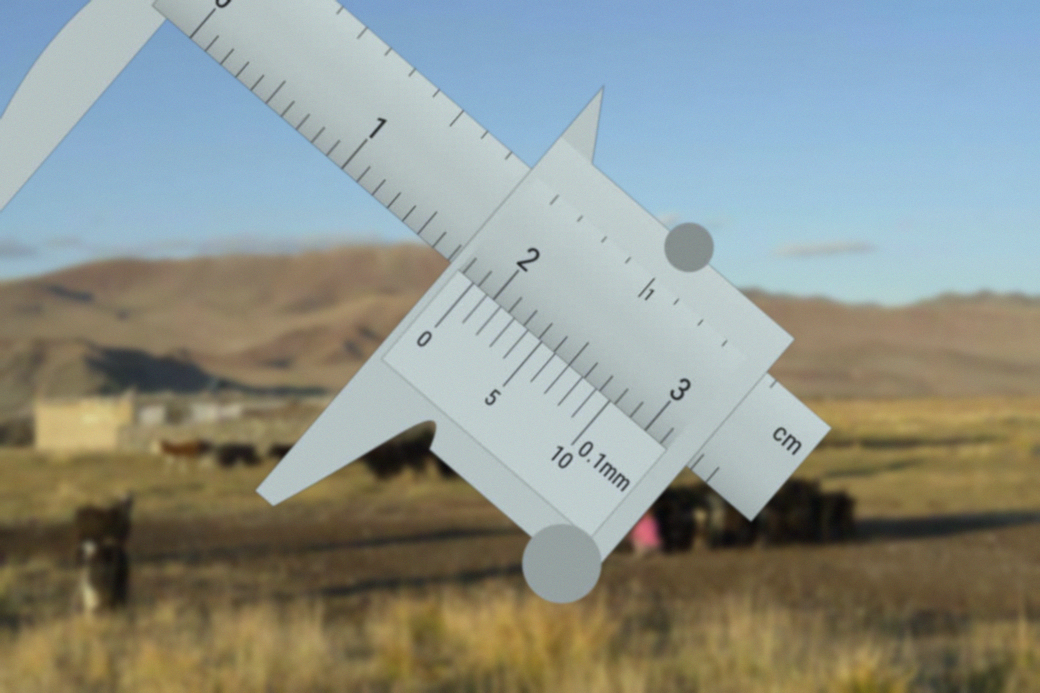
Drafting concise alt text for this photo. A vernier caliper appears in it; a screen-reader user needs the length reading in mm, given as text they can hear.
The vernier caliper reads 18.7 mm
